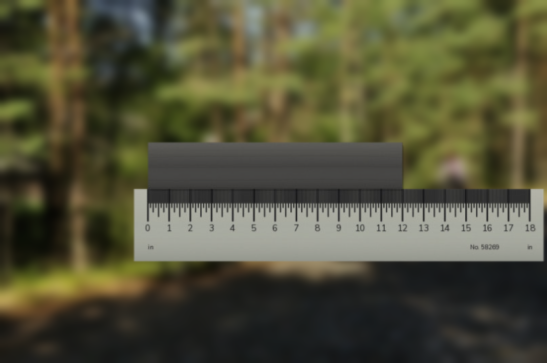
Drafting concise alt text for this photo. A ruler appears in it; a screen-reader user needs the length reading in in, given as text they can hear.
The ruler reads 12 in
